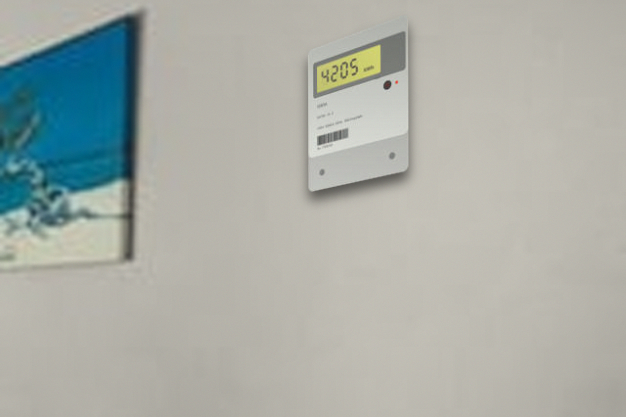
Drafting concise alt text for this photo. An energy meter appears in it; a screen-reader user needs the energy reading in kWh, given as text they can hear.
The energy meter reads 4205 kWh
